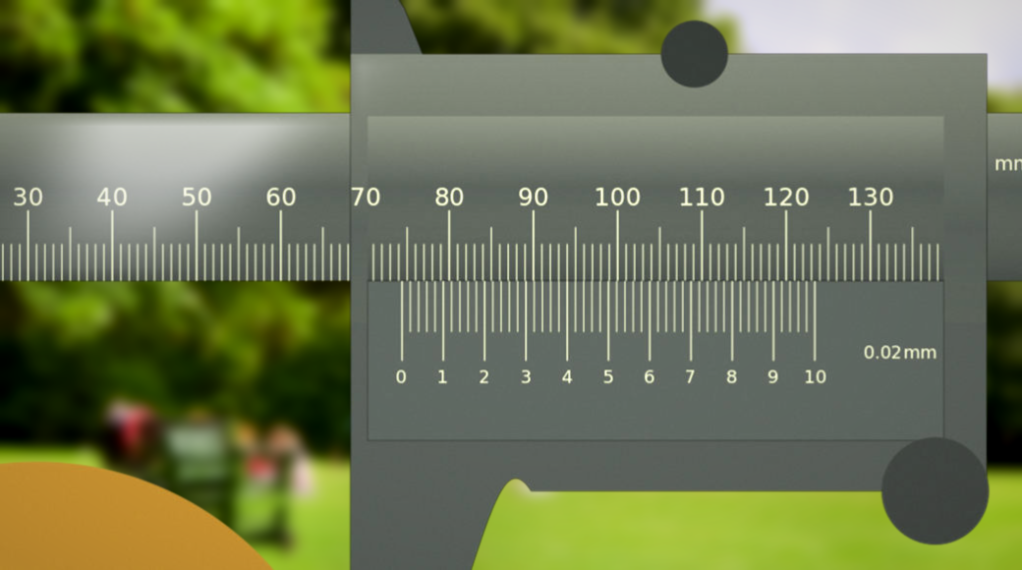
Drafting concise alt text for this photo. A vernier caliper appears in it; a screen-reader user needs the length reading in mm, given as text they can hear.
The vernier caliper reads 74.4 mm
